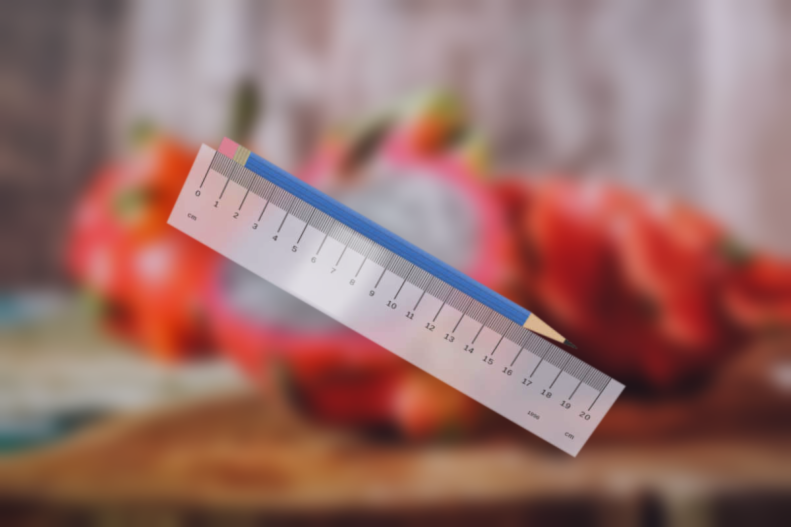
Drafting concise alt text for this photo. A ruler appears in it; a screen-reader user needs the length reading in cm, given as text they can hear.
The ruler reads 18 cm
